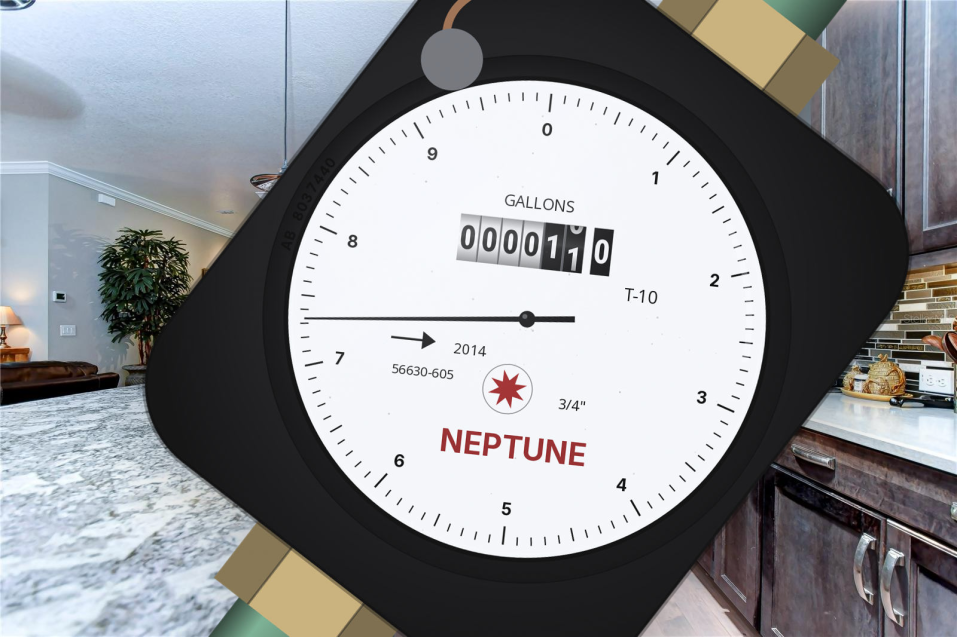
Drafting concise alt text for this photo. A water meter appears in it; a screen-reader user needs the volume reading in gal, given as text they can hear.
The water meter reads 107.3 gal
